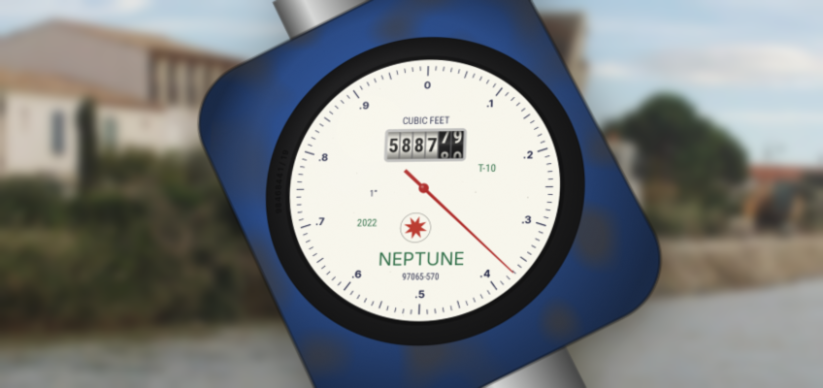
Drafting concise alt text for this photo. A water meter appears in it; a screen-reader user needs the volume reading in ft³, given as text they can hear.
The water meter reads 588779.37 ft³
